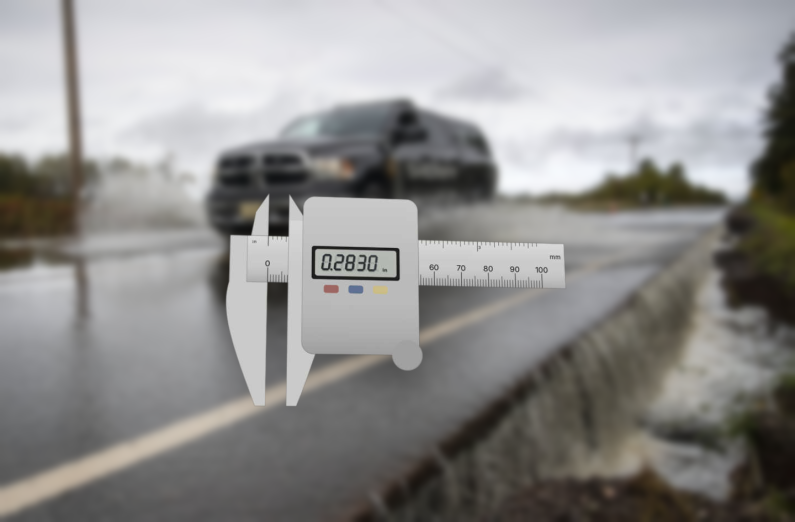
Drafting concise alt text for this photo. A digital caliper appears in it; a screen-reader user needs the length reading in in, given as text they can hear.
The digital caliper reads 0.2830 in
